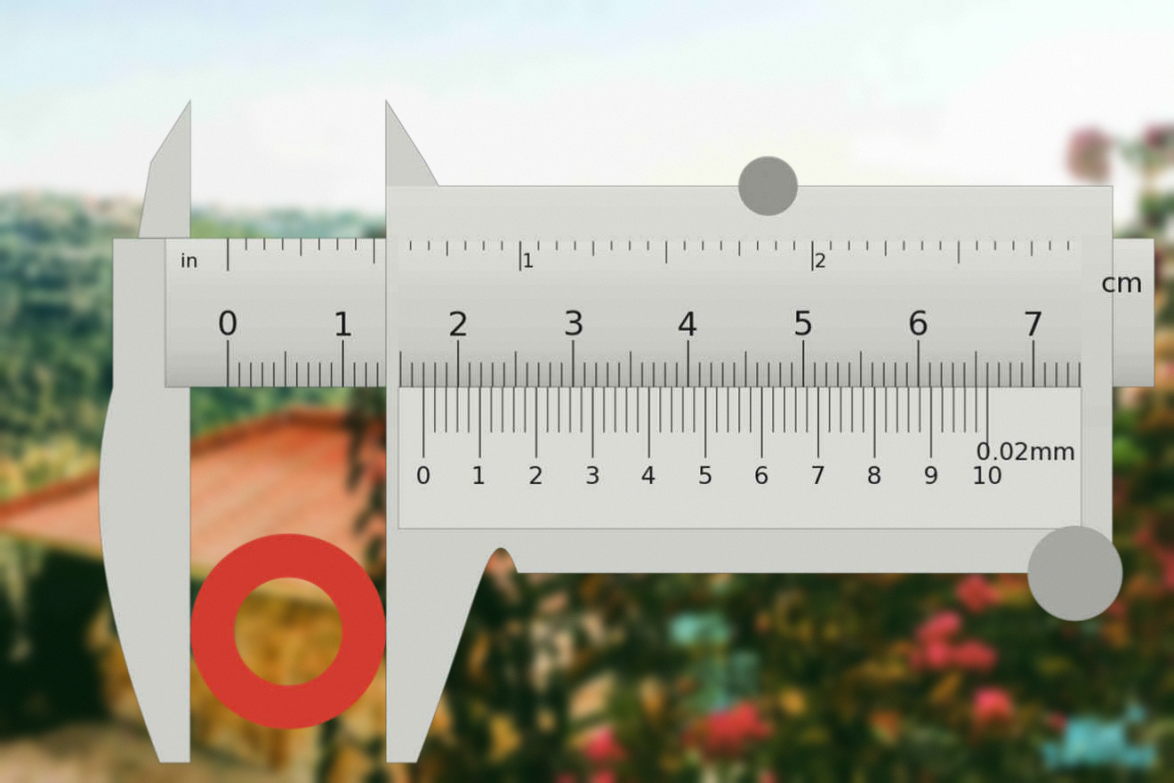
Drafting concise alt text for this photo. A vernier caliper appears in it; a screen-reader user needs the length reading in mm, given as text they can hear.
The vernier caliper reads 17.0 mm
